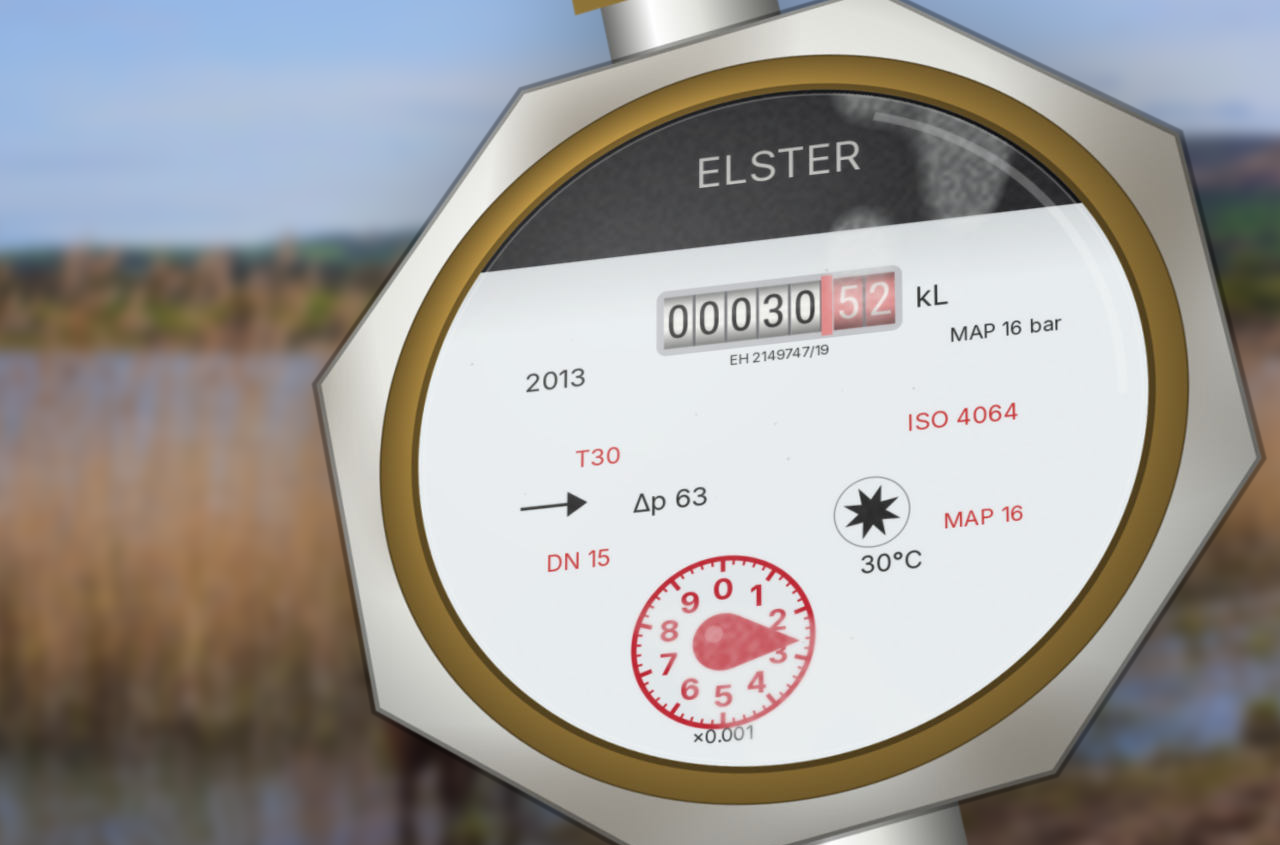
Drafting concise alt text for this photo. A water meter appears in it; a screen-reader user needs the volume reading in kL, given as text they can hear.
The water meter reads 30.522 kL
